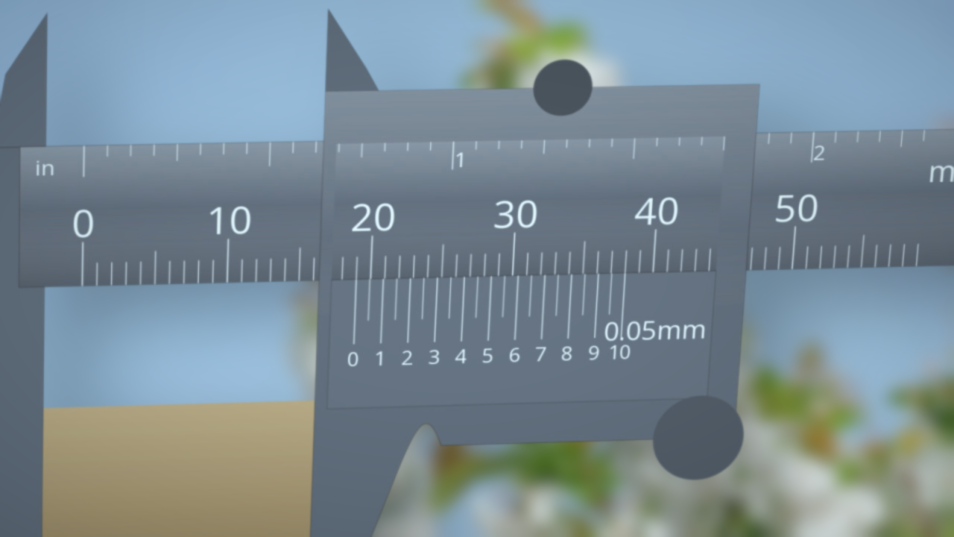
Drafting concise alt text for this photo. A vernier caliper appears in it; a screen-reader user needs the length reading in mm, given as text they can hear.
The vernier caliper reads 19.0 mm
